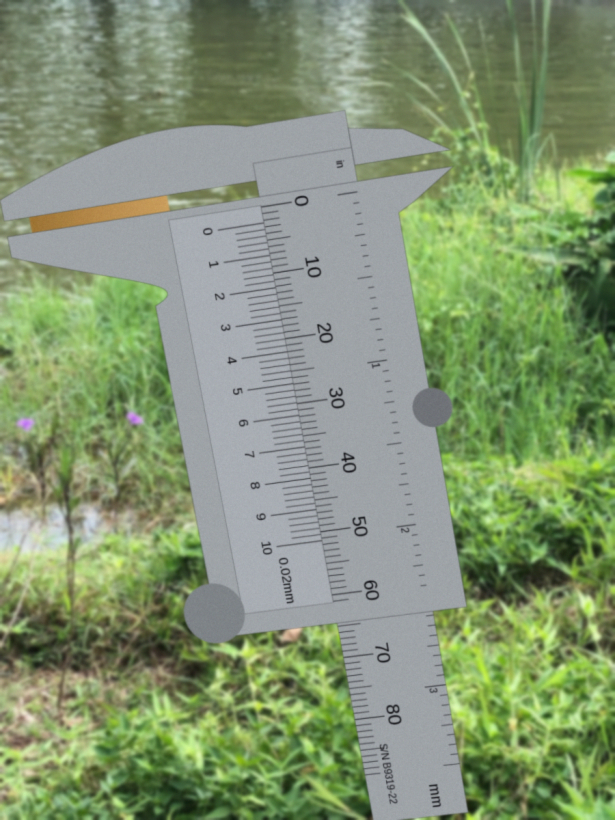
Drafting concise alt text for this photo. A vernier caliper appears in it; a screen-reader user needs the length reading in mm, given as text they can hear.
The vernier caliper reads 2.4 mm
